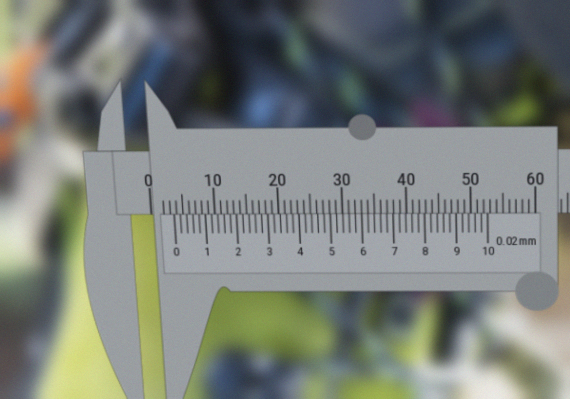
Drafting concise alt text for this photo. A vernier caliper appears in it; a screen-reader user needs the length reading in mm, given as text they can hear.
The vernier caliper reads 3.6 mm
